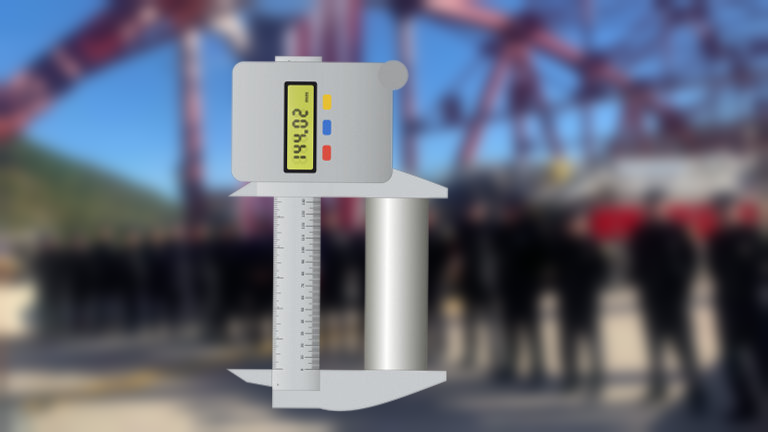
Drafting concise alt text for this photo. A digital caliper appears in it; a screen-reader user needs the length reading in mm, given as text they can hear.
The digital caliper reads 144.02 mm
